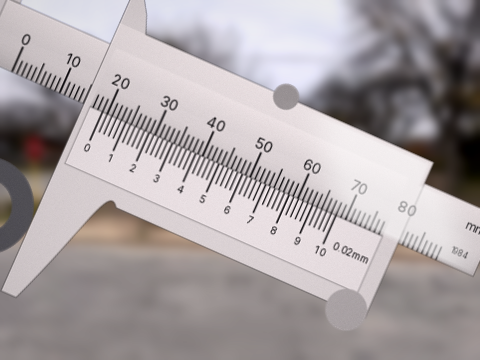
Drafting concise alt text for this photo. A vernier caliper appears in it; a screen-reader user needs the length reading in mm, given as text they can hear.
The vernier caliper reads 19.0 mm
